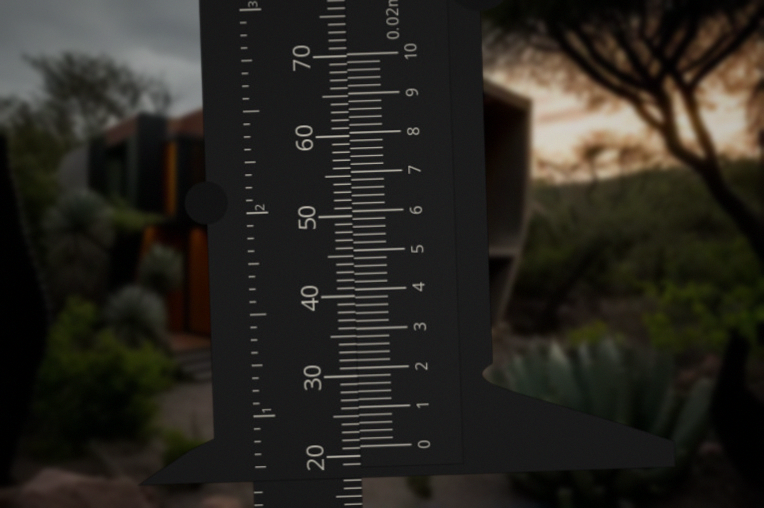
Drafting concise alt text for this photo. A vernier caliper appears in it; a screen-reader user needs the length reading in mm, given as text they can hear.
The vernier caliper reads 21.2 mm
